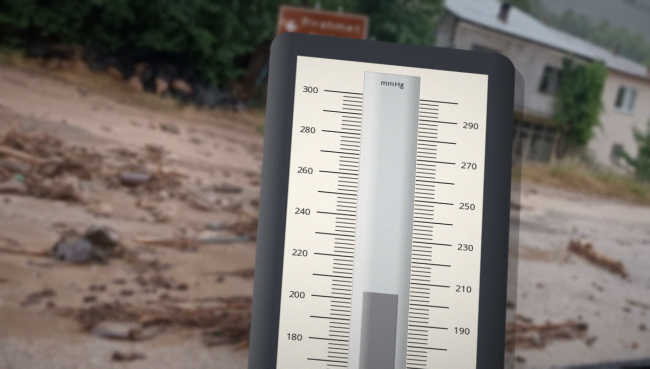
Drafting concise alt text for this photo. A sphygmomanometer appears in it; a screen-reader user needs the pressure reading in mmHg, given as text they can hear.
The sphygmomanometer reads 204 mmHg
